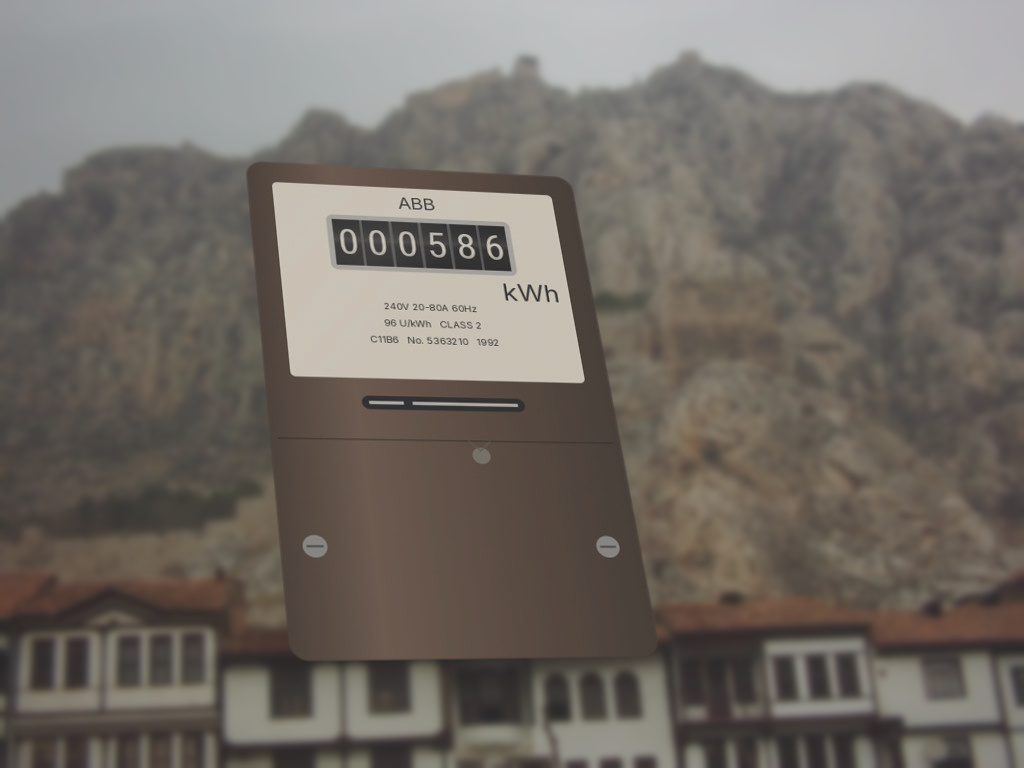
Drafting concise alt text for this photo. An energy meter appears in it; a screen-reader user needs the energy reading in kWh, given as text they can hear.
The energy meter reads 586 kWh
